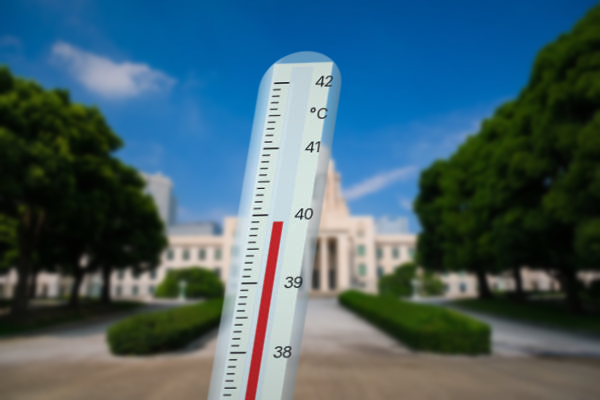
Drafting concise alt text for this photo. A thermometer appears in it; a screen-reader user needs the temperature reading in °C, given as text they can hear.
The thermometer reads 39.9 °C
